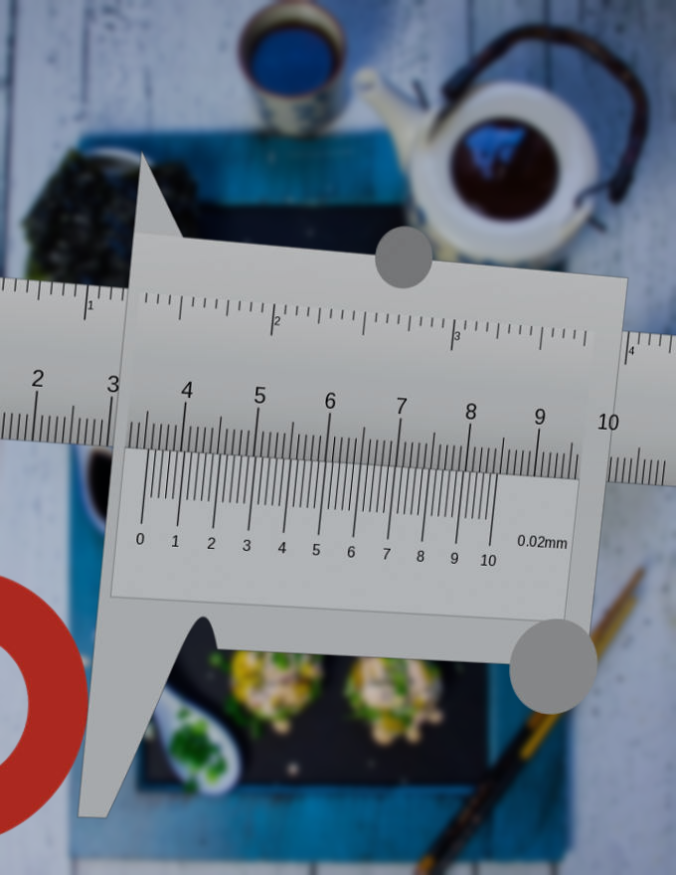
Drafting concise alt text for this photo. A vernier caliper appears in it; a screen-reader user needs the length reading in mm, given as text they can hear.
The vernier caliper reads 35.6 mm
